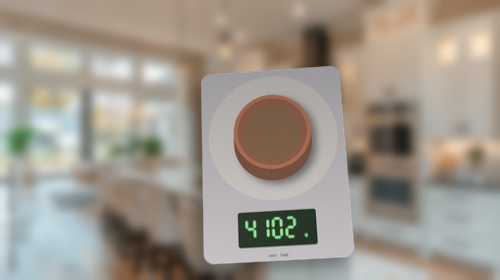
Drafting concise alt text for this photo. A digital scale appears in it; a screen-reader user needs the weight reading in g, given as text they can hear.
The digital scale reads 4102 g
